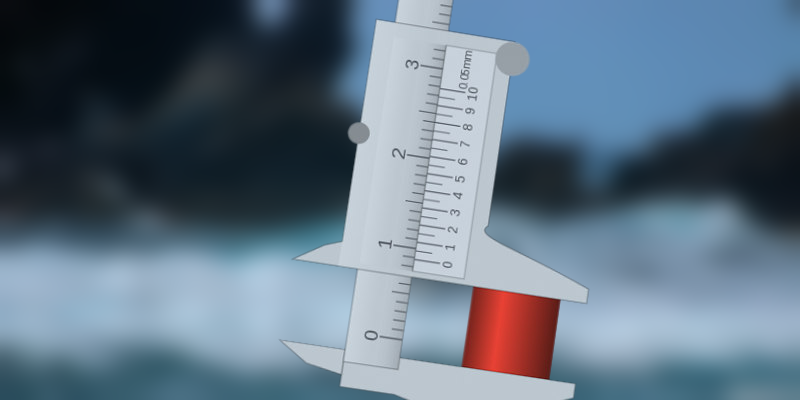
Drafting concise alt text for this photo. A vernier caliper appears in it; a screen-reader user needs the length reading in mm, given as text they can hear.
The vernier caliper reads 8.8 mm
